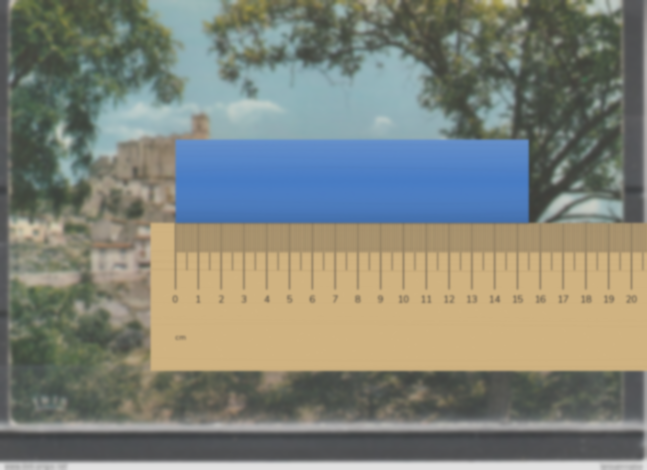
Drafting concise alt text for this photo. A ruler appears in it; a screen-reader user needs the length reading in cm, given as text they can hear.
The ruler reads 15.5 cm
